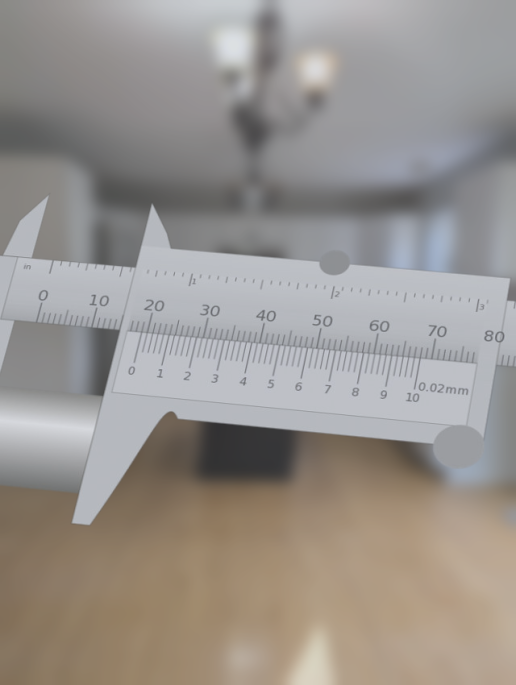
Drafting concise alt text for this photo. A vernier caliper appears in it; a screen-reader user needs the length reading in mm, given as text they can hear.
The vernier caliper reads 19.0 mm
